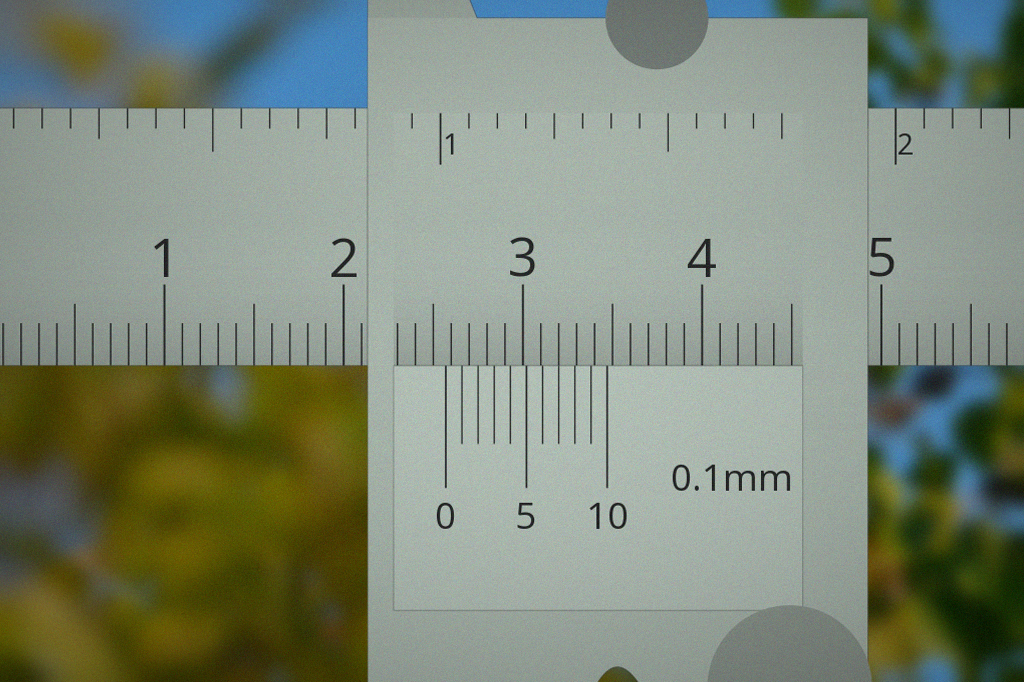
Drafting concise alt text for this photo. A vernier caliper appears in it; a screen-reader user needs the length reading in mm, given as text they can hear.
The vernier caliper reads 25.7 mm
